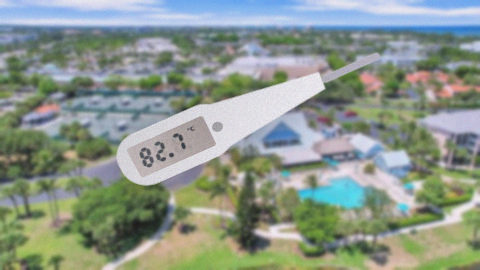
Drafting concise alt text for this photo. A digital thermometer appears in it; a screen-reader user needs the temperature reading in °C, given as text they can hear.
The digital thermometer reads 82.7 °C
